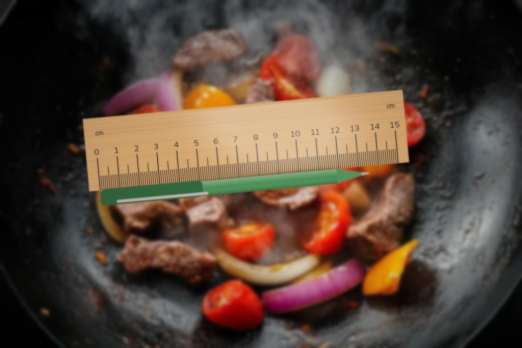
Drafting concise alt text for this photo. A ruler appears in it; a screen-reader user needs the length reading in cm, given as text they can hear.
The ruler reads 13.5 cm
